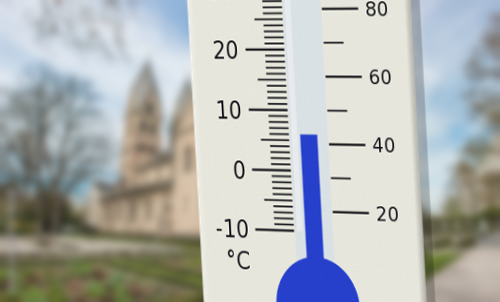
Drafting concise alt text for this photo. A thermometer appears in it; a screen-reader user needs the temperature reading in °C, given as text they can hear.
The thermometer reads 6 °C
